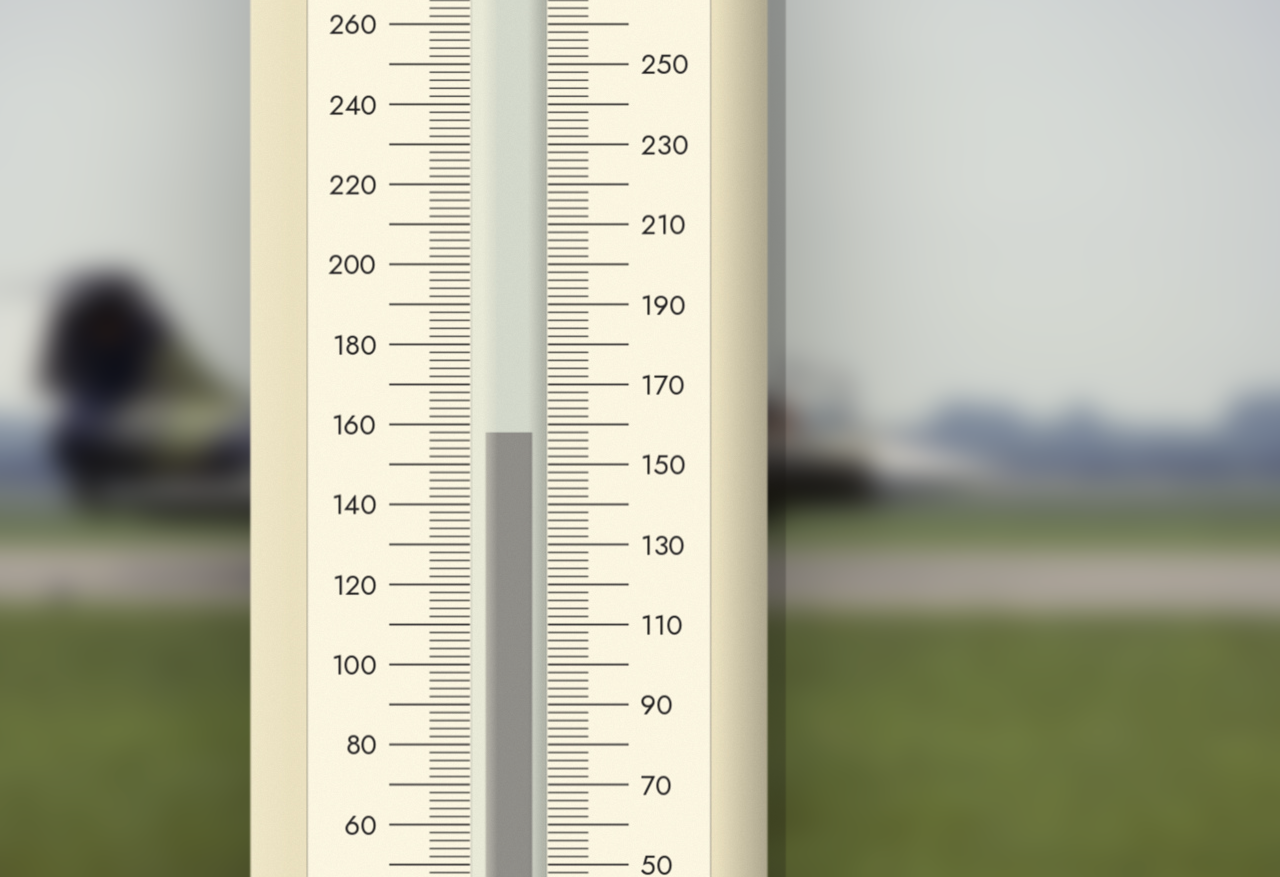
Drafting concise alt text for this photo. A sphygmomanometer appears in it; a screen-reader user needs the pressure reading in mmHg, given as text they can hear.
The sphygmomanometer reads 158 mmHg
